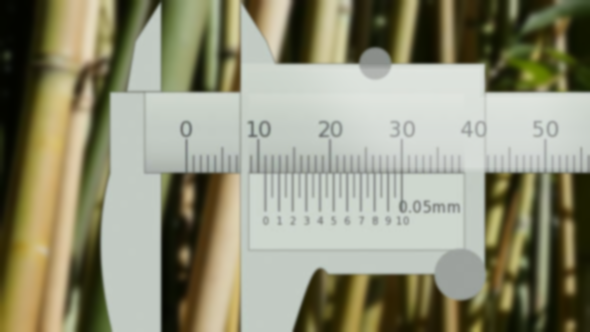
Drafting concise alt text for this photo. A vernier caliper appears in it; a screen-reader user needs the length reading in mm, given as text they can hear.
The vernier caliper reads 11.0 mm
